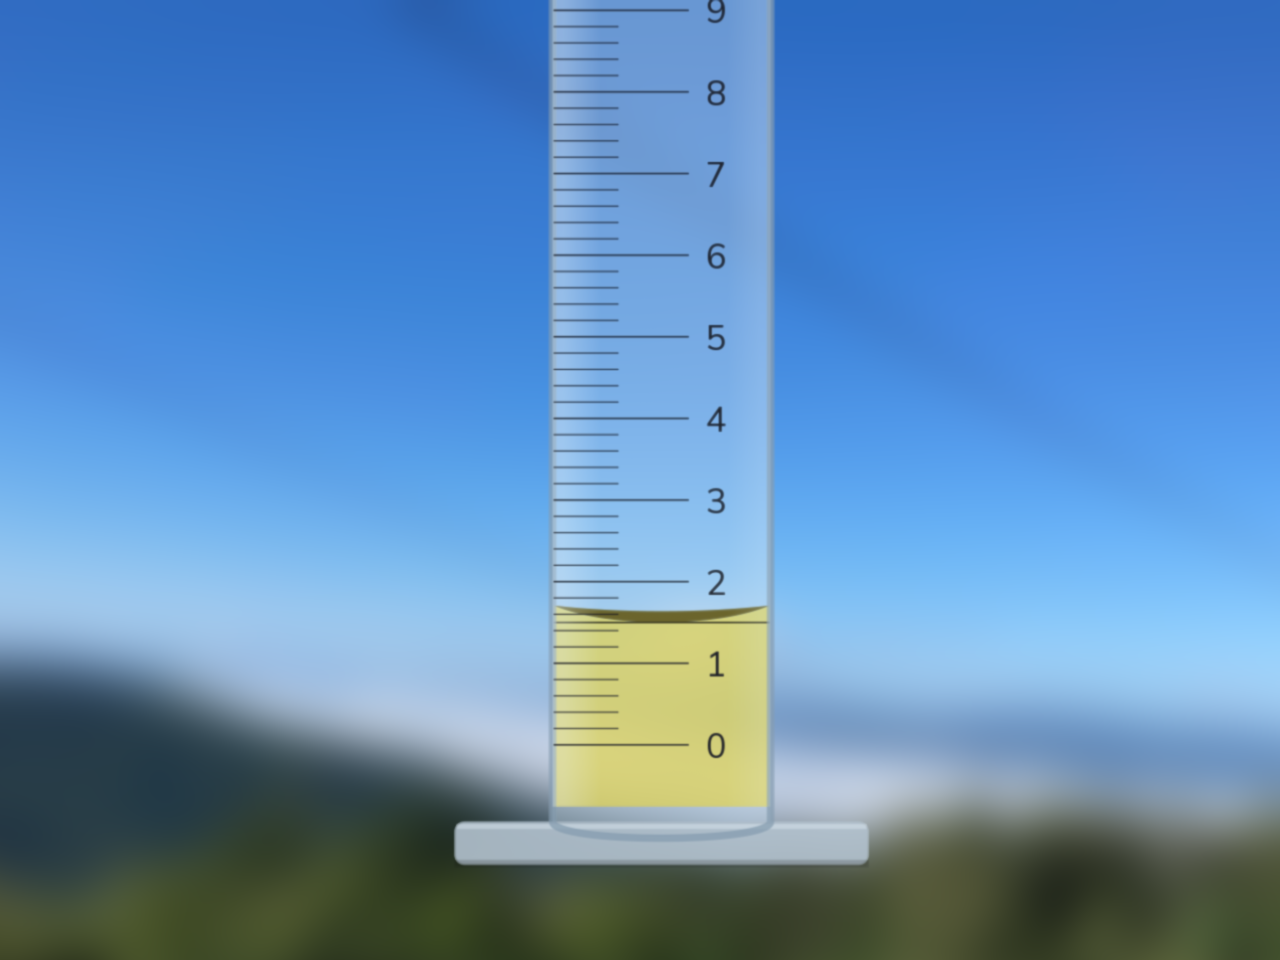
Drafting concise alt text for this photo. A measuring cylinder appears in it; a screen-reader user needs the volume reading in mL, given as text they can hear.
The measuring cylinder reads 1.5 mL
